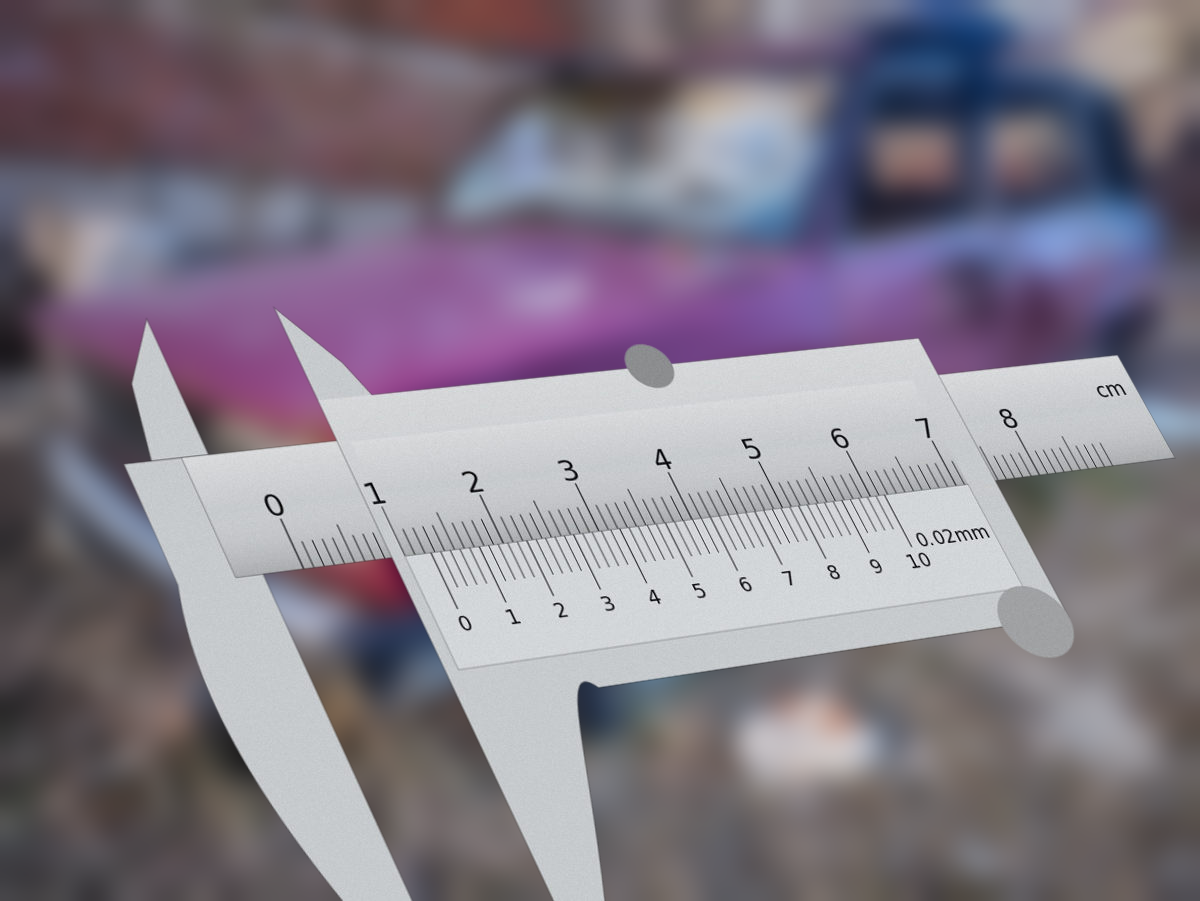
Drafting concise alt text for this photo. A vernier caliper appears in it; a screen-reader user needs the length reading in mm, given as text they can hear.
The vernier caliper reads 12.6 mm
